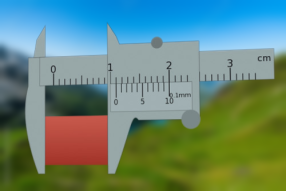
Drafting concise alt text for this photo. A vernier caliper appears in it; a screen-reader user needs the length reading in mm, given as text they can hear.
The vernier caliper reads 11.0 mm
